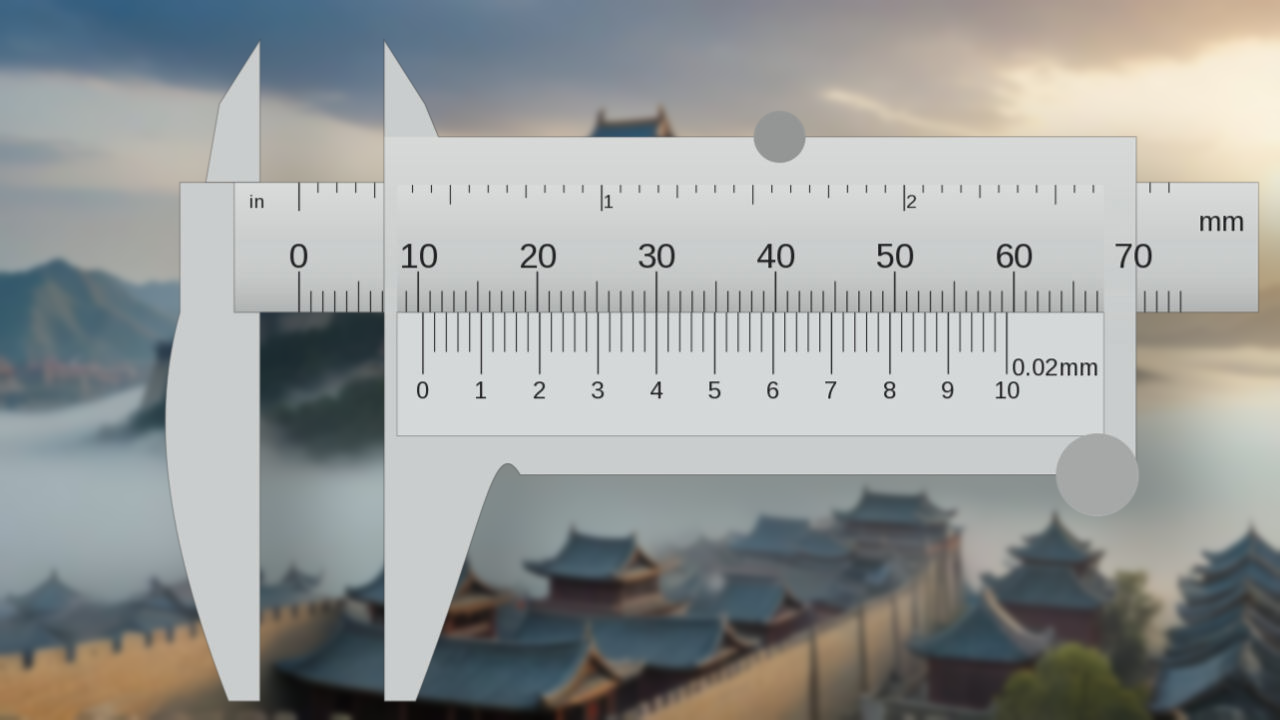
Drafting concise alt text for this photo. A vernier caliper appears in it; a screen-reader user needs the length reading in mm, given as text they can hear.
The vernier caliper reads 10.4 mm
